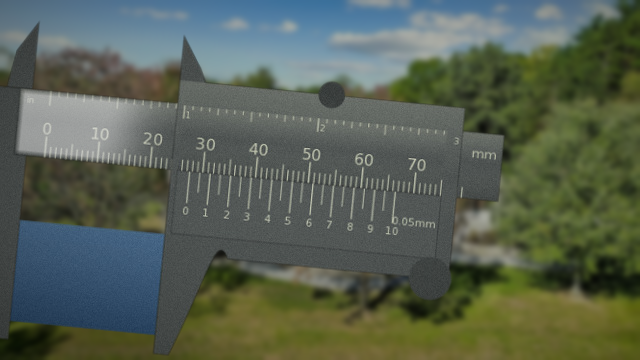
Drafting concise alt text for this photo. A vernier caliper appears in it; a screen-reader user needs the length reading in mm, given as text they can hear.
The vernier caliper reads 27.5 mm
